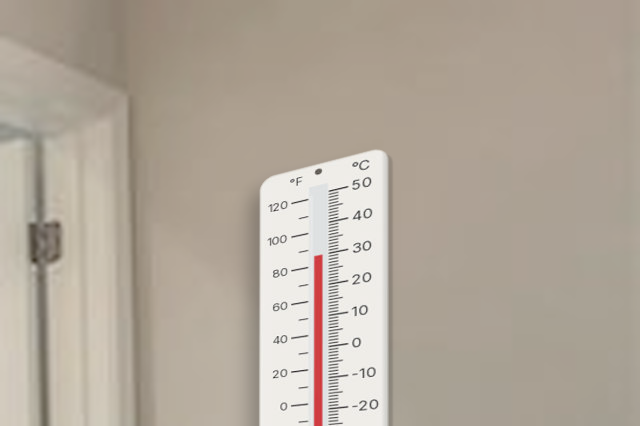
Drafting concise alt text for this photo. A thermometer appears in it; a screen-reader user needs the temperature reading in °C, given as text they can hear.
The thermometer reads 30 °C
